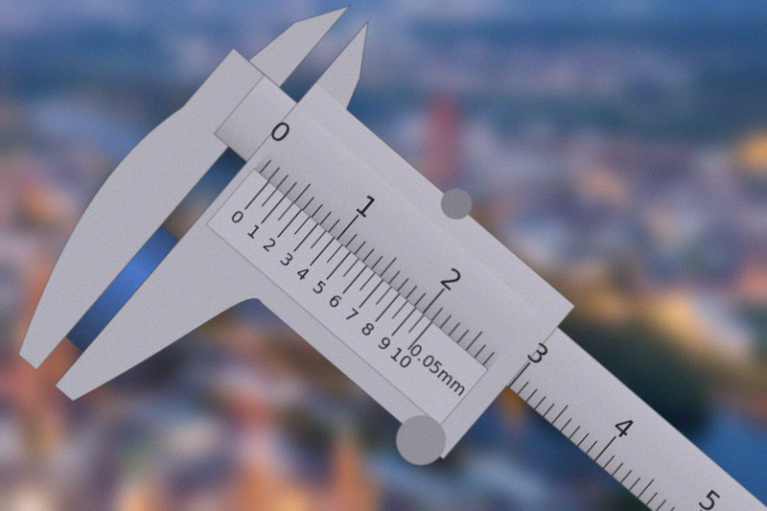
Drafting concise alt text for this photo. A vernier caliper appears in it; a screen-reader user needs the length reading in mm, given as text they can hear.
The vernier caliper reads 2.1 mm
